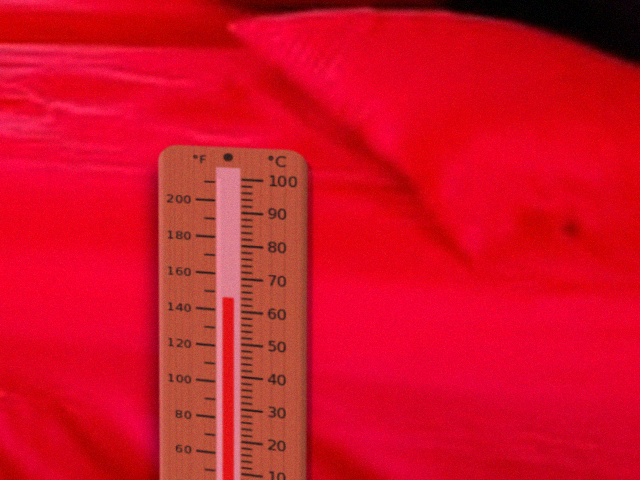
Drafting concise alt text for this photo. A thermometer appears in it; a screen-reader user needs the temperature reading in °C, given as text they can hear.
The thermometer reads 64 °C
